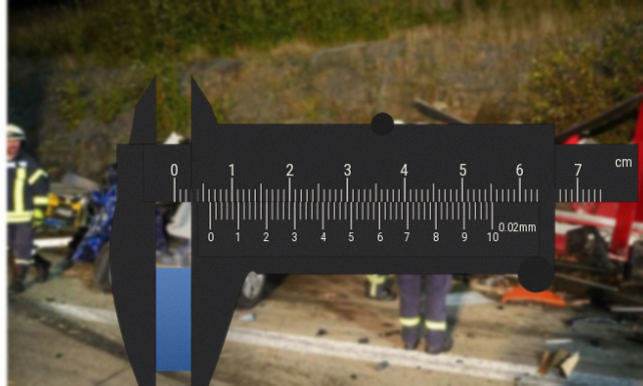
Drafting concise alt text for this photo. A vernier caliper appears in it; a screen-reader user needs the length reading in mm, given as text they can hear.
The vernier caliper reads 6.2 mm
